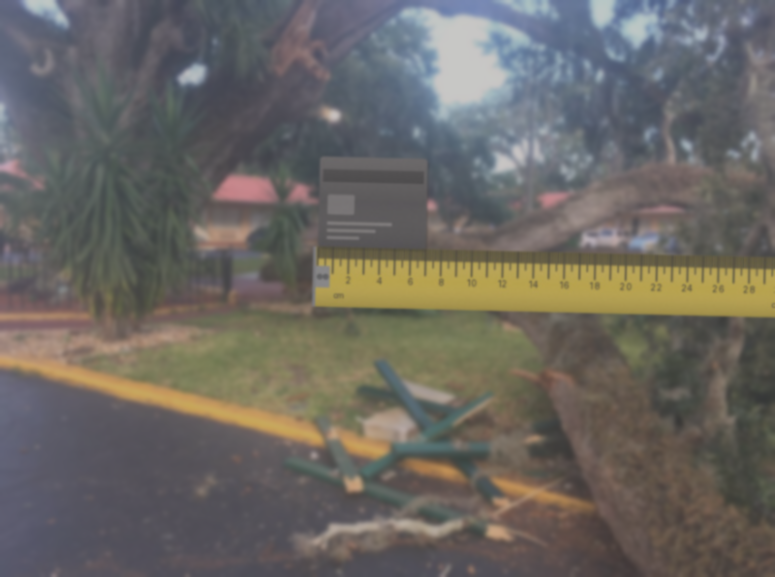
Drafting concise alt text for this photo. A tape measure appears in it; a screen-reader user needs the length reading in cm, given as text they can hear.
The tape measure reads 7 cm
